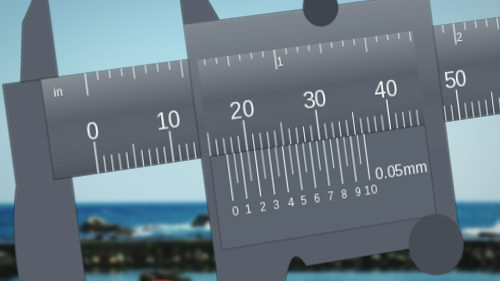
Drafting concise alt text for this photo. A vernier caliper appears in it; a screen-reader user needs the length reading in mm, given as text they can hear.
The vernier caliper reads 17.2 mm
